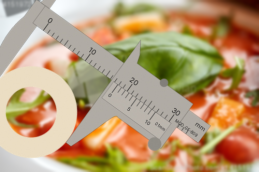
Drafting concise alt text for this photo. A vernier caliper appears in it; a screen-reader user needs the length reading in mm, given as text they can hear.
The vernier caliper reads 17.8 mm
